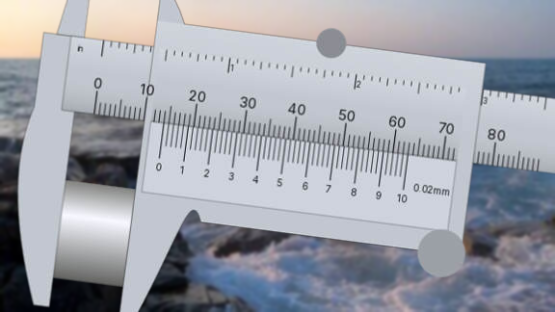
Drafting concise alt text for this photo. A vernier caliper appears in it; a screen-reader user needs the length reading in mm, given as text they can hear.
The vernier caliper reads 14.0 mm
